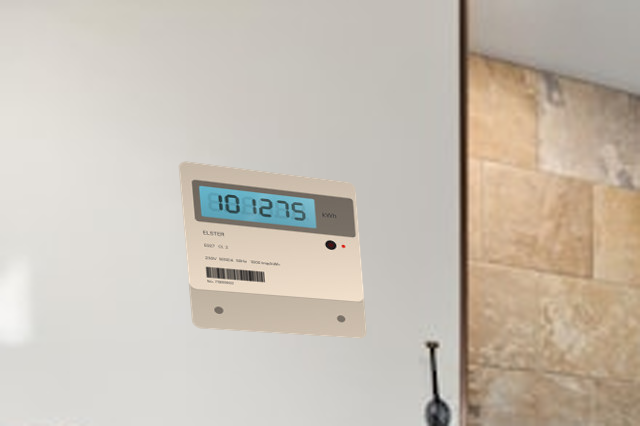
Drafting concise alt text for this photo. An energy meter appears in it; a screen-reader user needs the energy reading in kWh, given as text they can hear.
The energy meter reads 101275 kWh
